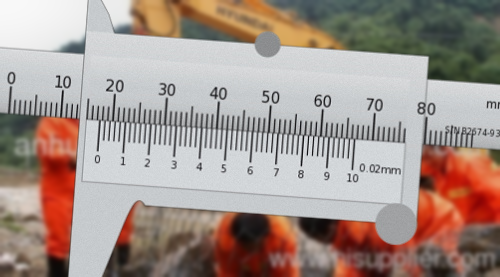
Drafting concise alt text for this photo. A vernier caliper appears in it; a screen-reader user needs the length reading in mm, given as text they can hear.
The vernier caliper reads 17.5 mm
